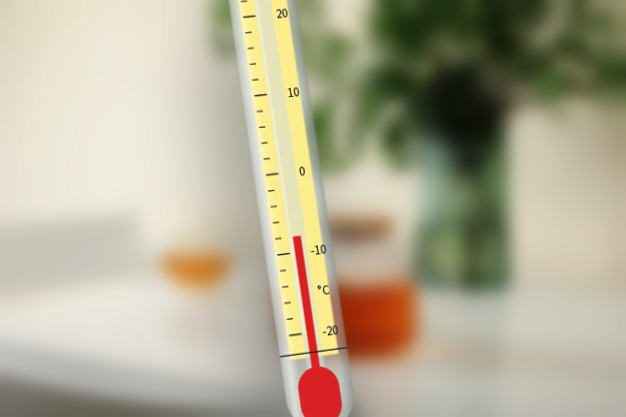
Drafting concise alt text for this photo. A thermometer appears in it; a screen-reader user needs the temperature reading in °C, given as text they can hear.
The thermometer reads -8 °C
